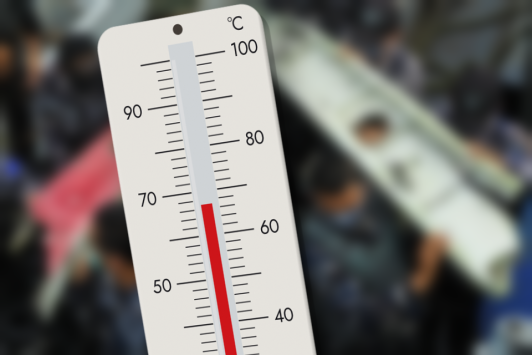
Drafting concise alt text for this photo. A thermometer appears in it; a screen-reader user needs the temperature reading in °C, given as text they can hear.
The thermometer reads 67 °C
